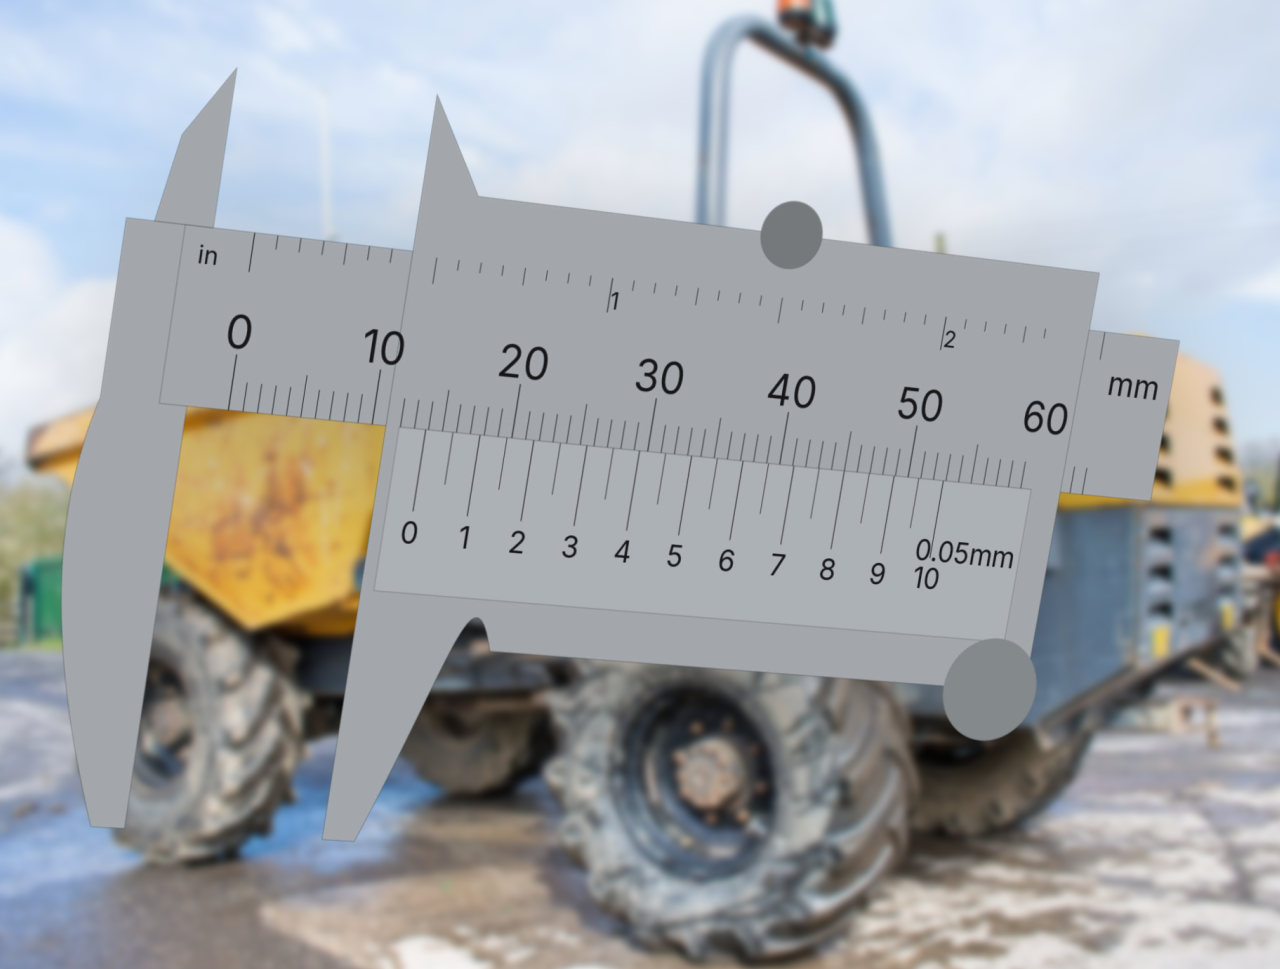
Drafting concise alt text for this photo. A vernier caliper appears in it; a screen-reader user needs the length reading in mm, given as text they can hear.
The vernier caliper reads 13.8 mm
